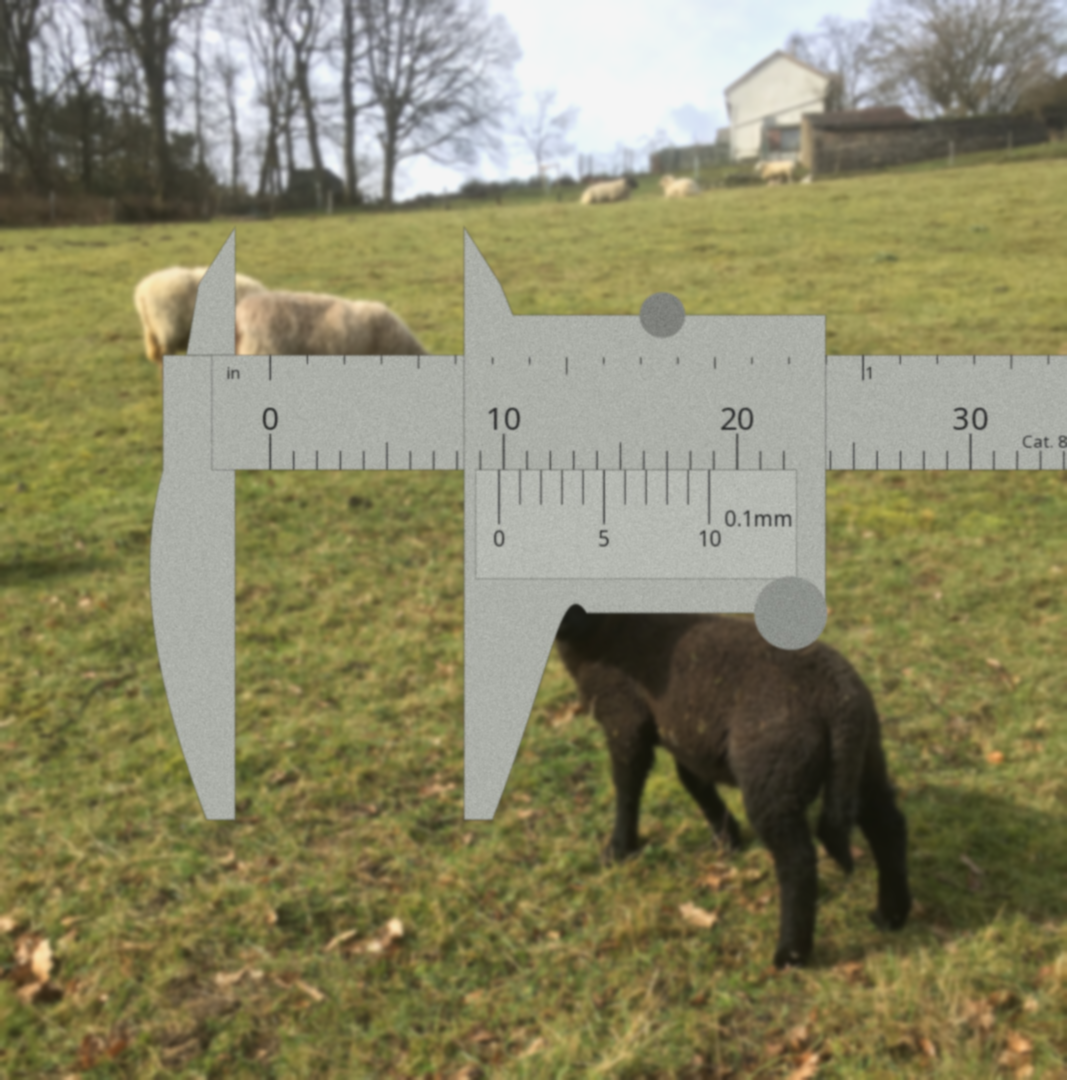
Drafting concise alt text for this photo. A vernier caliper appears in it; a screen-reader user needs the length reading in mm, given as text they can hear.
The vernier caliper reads 9.8 mm
